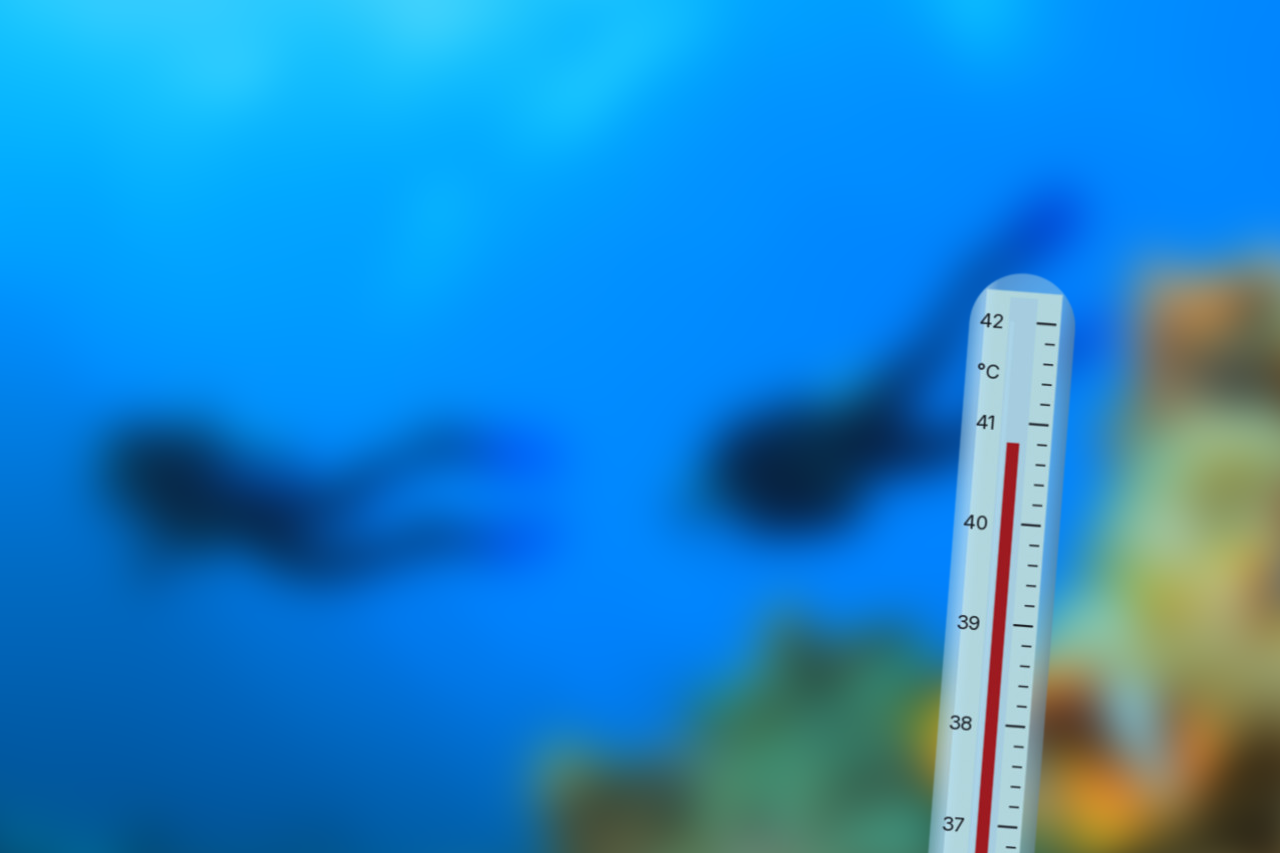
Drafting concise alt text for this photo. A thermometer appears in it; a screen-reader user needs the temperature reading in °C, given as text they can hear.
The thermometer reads 40.8 °C
